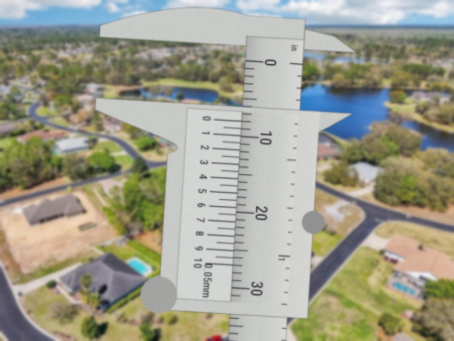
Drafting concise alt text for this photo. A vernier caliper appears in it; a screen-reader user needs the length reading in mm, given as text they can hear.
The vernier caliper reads 8.0 mm
